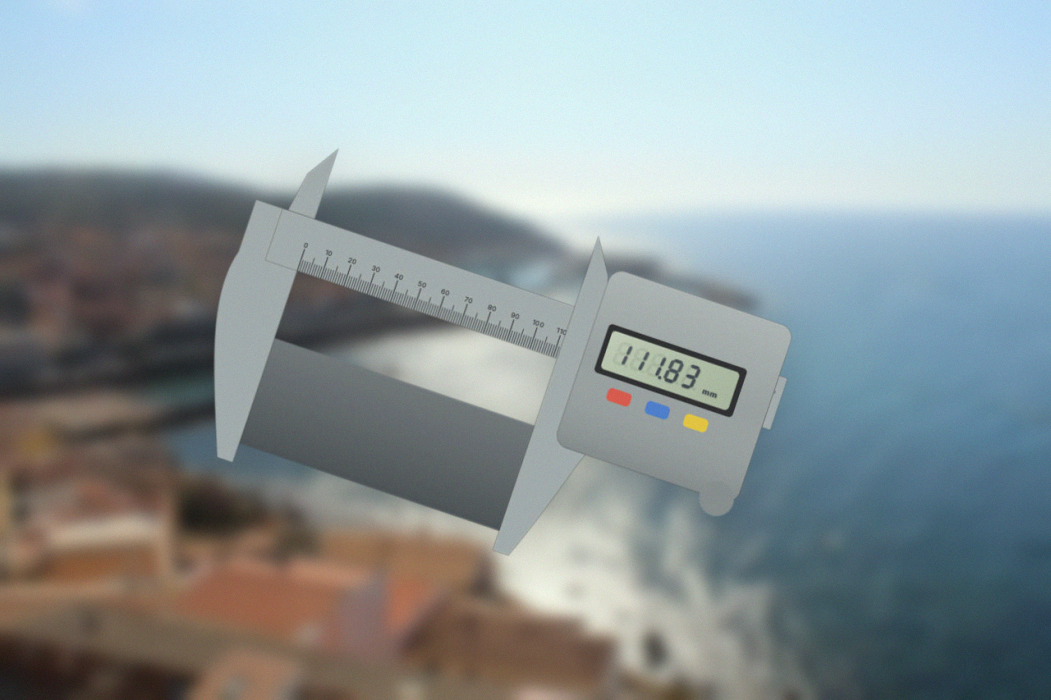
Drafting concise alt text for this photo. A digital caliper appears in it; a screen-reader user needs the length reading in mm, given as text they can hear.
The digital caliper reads 111.83 mm
